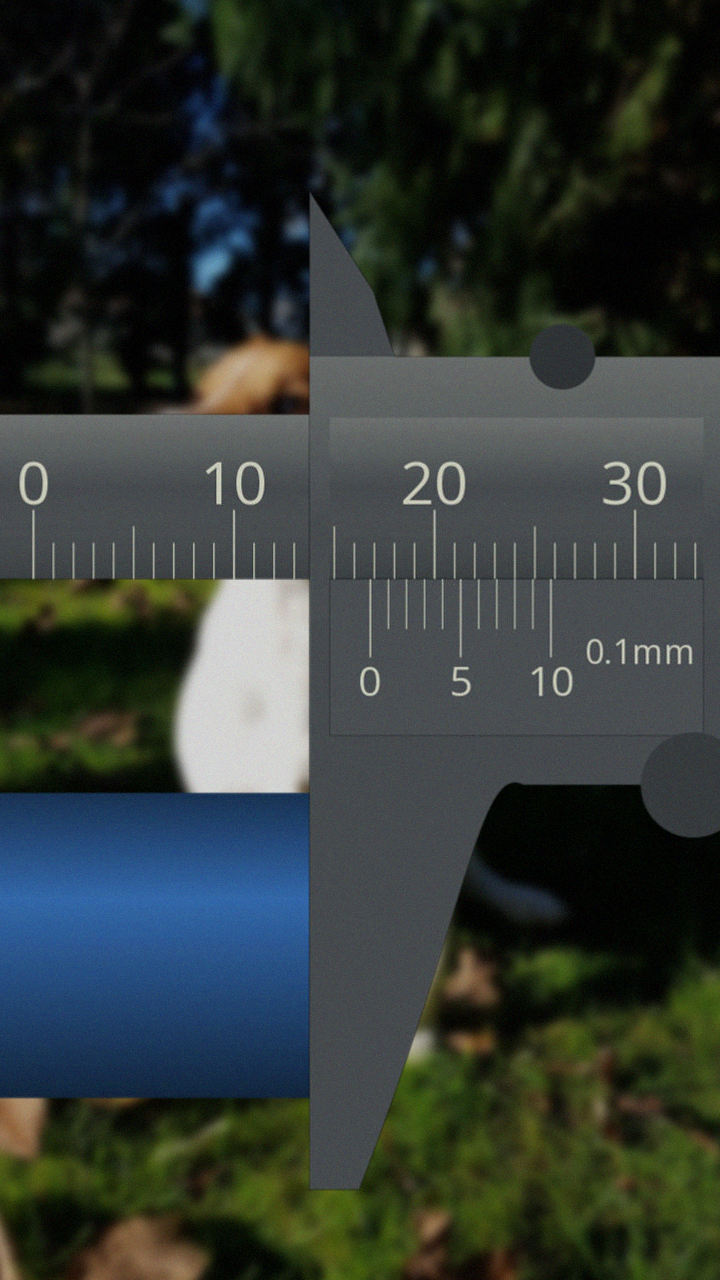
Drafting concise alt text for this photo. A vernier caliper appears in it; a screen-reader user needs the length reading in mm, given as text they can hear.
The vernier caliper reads 16.8 mm
